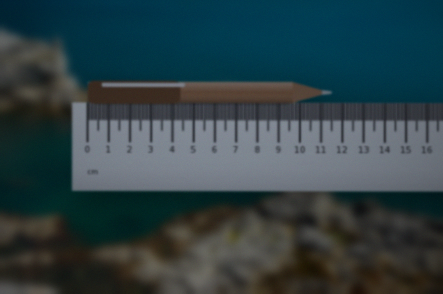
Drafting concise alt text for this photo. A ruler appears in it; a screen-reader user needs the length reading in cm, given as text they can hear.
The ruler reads 11.5 cm
